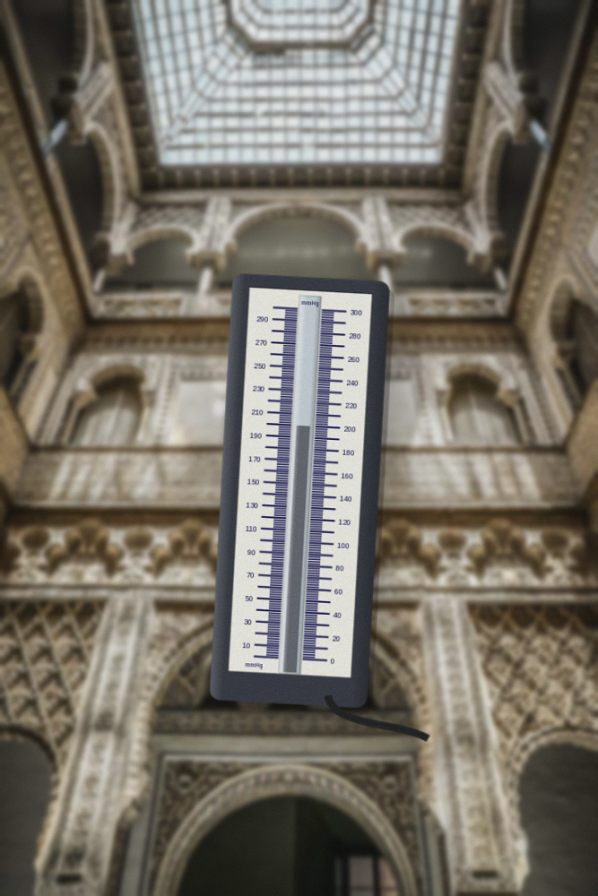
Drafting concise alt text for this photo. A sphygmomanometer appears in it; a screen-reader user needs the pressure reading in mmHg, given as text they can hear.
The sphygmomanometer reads 200 mmHg
